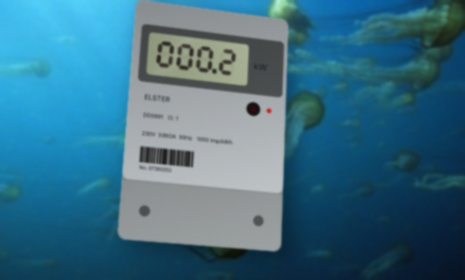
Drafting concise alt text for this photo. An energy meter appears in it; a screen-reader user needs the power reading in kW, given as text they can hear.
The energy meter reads 0.2 kW
